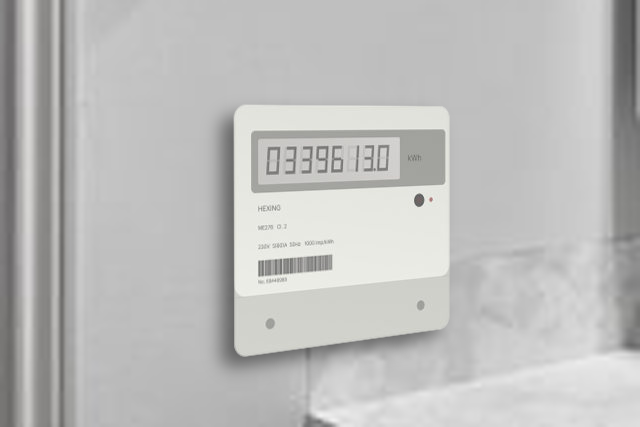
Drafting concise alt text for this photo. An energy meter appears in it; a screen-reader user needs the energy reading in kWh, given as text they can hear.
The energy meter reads 339613.0 kWh
